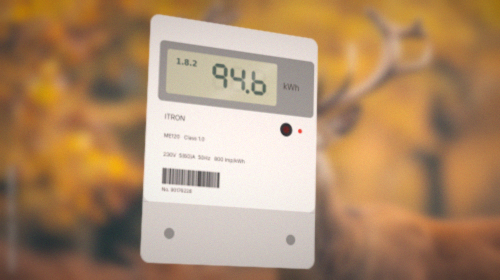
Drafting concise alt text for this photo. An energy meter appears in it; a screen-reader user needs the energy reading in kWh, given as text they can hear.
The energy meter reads 94.6 kWh
